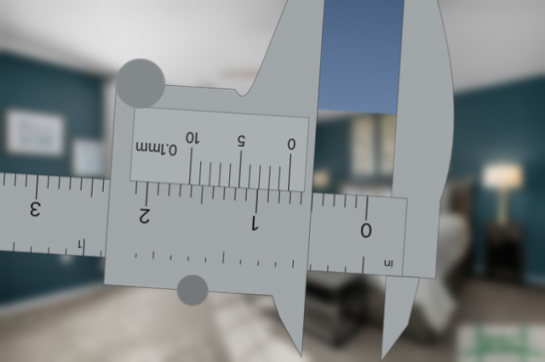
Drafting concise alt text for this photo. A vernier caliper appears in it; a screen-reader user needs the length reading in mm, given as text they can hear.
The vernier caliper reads 7.2 mm
